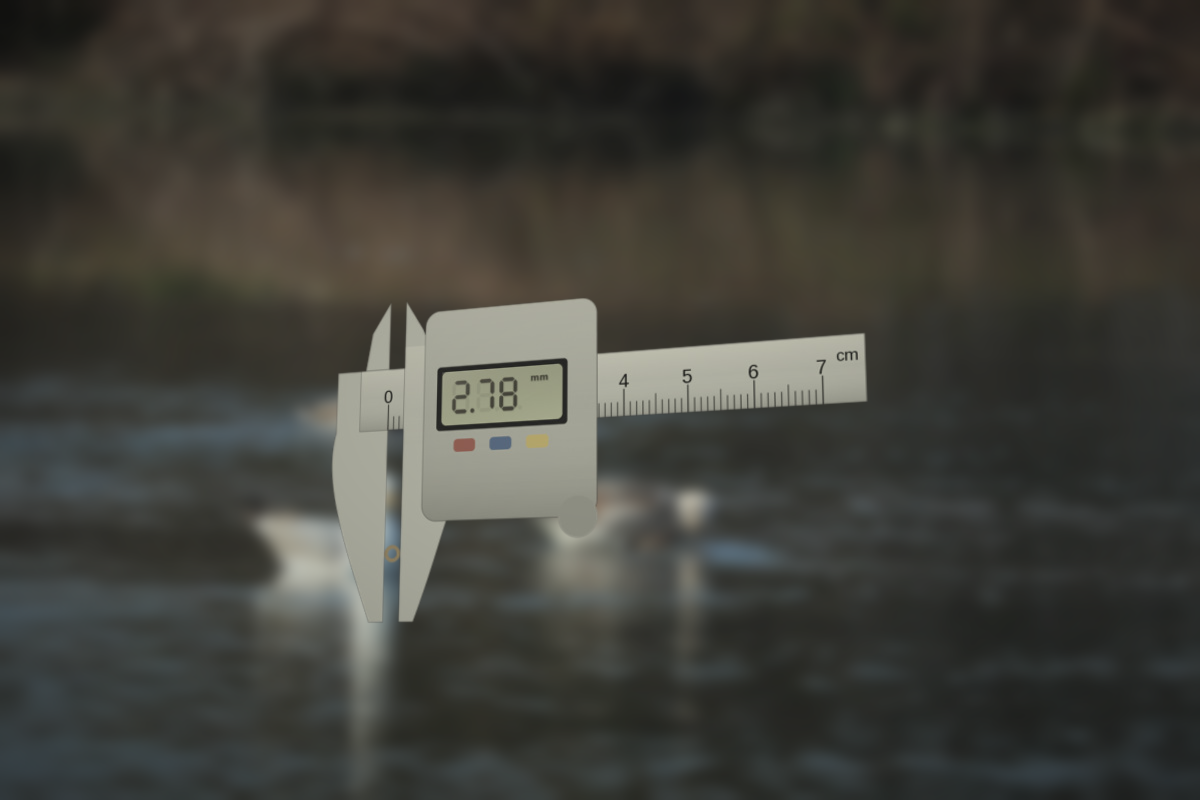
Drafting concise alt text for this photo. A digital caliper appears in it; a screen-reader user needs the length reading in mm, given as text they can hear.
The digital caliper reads 2.78 mm
